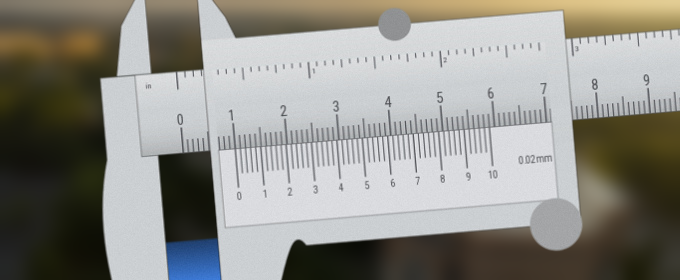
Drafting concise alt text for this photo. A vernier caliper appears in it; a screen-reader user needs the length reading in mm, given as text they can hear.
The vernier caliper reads 10.0 mm
